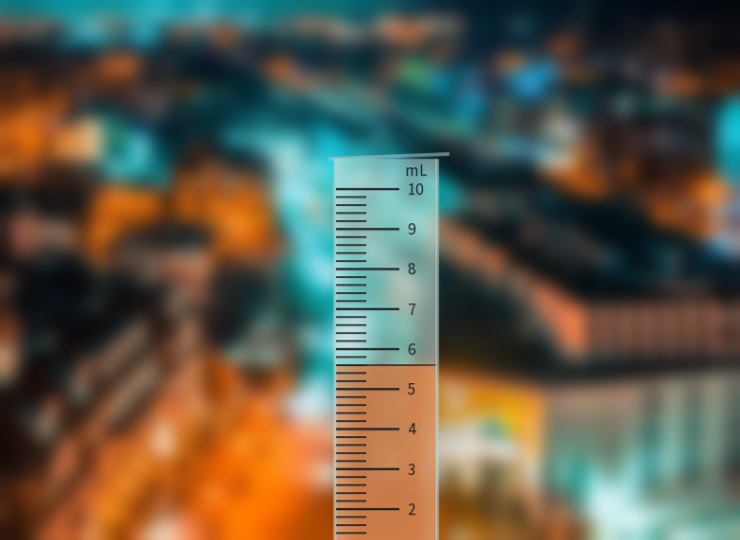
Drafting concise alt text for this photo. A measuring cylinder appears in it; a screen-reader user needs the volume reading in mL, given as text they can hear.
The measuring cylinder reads 5.6 mL
